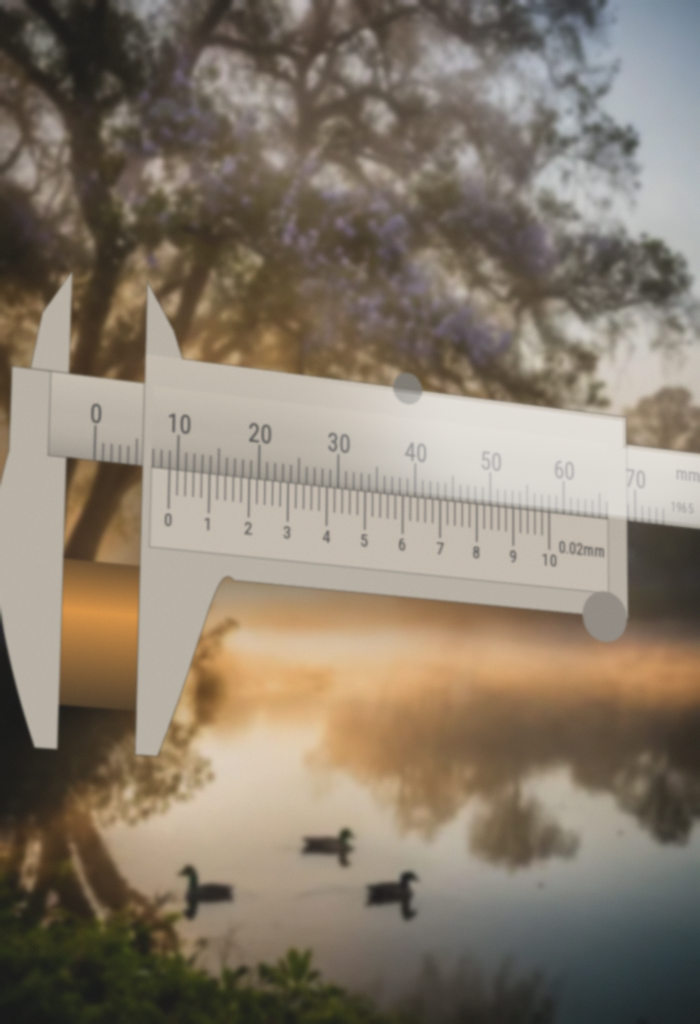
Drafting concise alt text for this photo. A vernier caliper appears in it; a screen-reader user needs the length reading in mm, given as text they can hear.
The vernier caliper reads 9.0 mm
